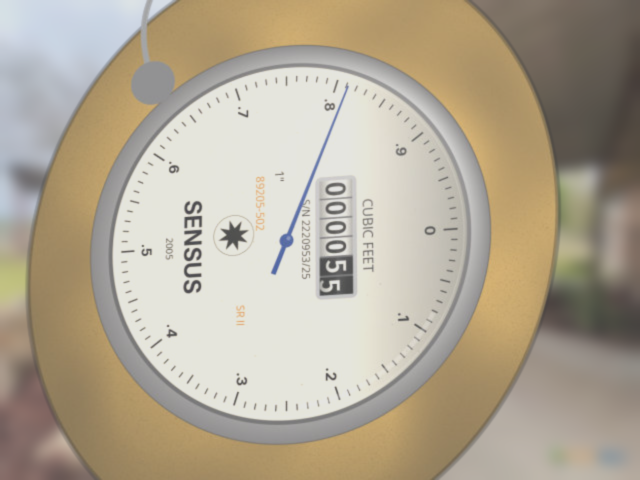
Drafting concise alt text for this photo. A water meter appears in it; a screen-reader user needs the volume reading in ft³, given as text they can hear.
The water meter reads 54.81 ft³
